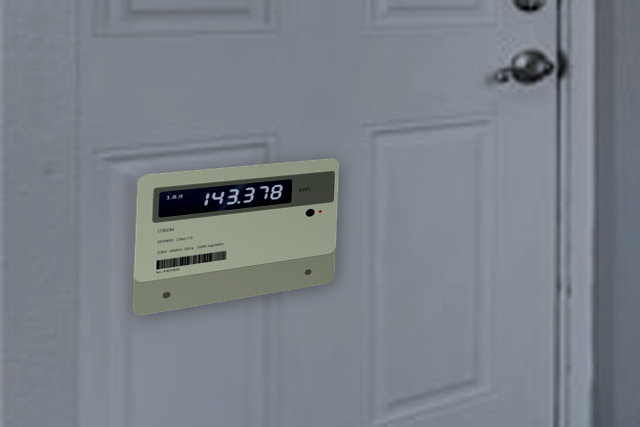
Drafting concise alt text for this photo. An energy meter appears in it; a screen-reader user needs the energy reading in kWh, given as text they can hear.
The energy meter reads 143.378 kWh
